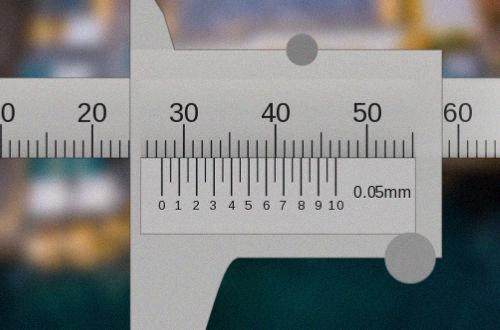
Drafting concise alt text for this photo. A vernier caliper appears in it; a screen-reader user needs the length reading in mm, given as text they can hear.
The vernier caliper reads 27.6 mm
